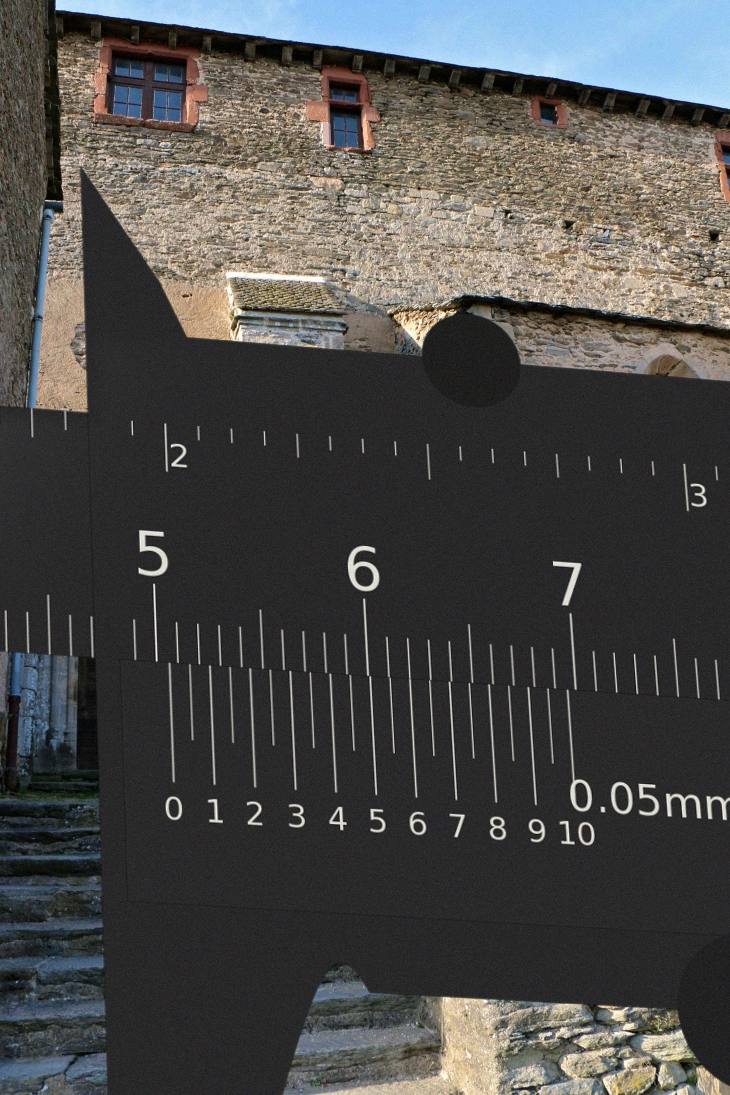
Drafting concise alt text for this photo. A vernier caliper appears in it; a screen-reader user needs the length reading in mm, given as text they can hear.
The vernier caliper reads 50.6 mm
